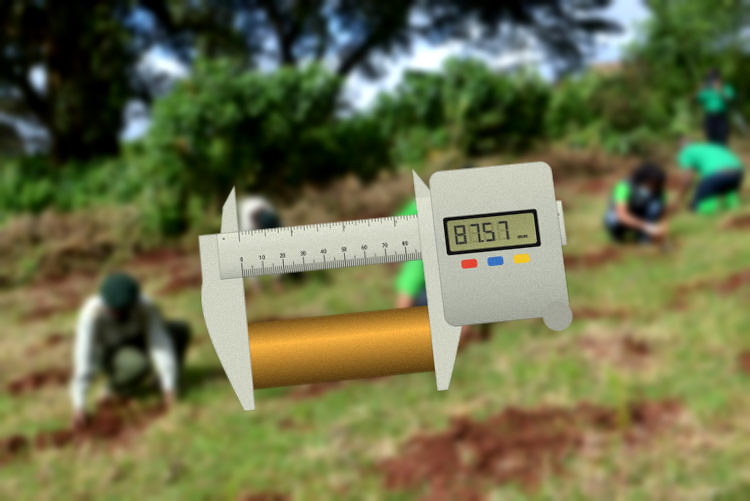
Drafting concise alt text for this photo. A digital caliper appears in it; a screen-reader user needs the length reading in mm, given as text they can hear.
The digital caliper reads 87.57 mm
